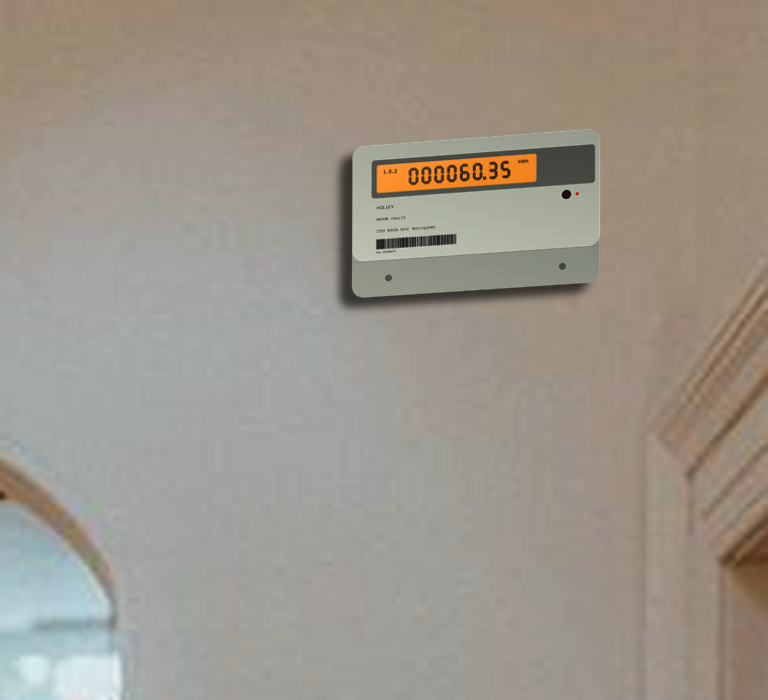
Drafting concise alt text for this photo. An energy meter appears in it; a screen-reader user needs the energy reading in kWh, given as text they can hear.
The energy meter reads 60.35 kWh
